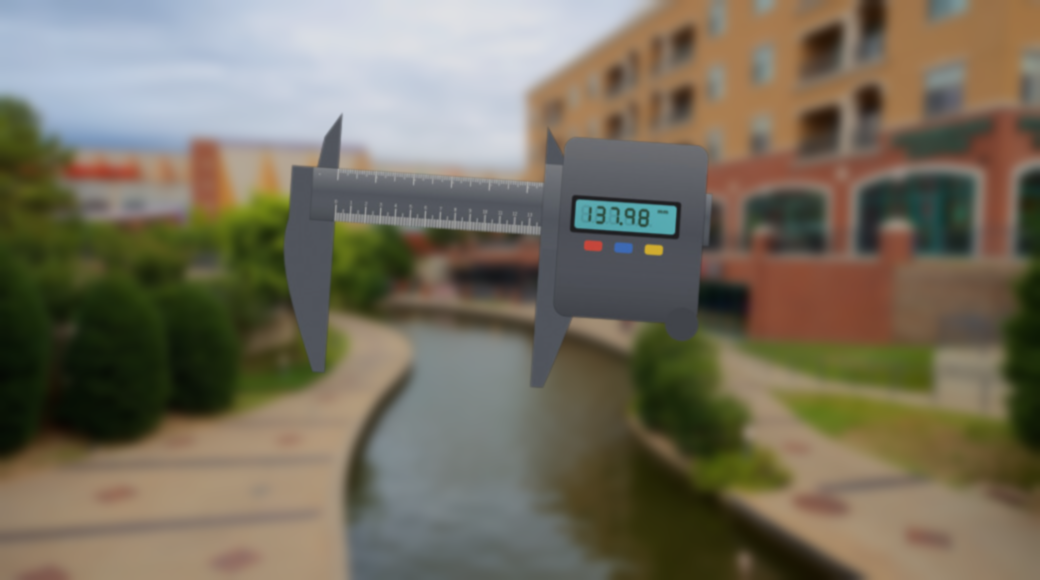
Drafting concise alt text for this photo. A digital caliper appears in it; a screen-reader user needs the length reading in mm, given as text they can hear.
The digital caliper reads 137.98 mm
